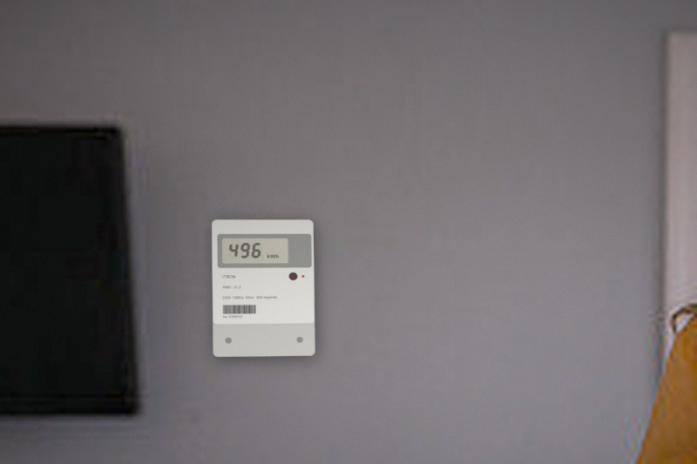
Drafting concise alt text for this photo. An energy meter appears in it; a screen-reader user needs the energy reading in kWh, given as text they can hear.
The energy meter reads 496 kWh
